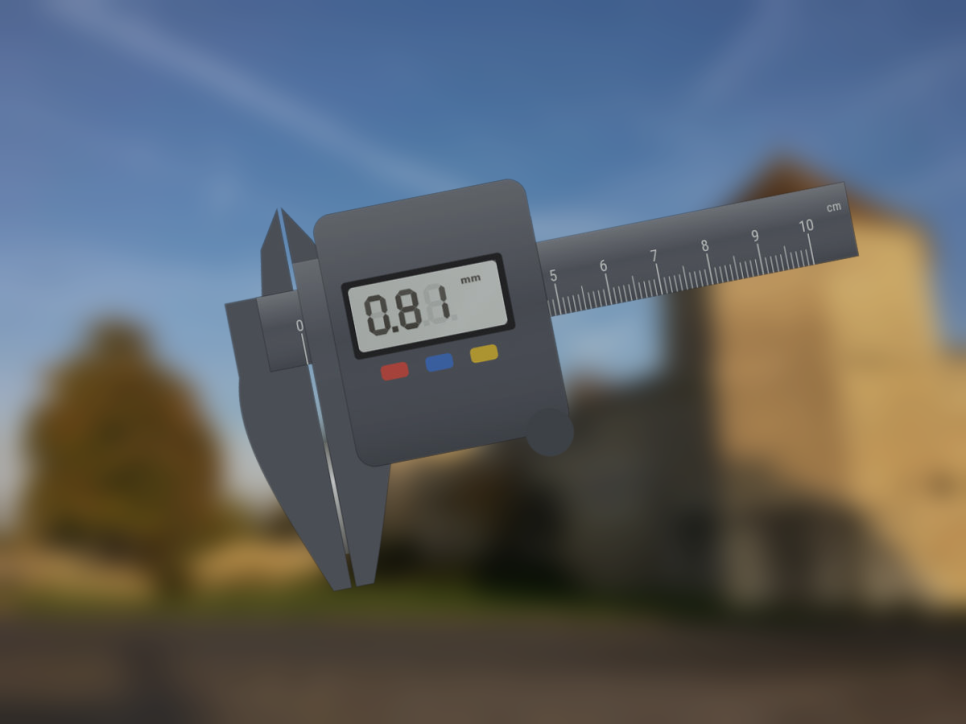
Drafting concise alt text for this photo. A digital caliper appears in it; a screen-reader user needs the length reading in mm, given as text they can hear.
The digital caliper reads 0.81 mm
